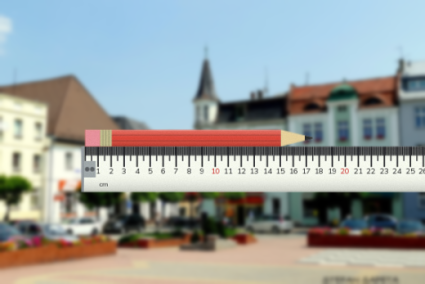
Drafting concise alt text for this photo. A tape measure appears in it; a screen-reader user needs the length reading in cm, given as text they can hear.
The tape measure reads 17.5 cm
